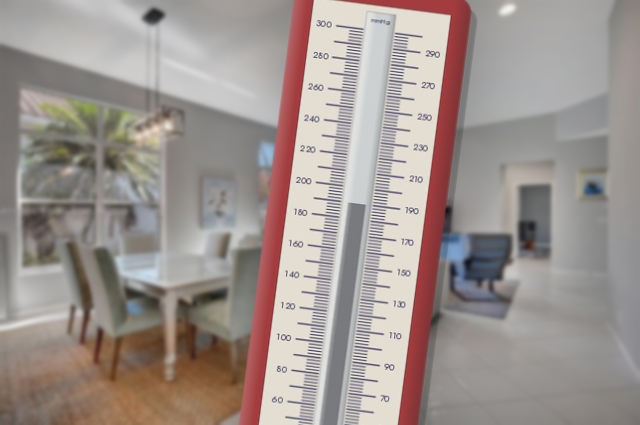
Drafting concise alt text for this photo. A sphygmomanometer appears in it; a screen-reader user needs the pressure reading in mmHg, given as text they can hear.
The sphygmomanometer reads 190 mmHg
